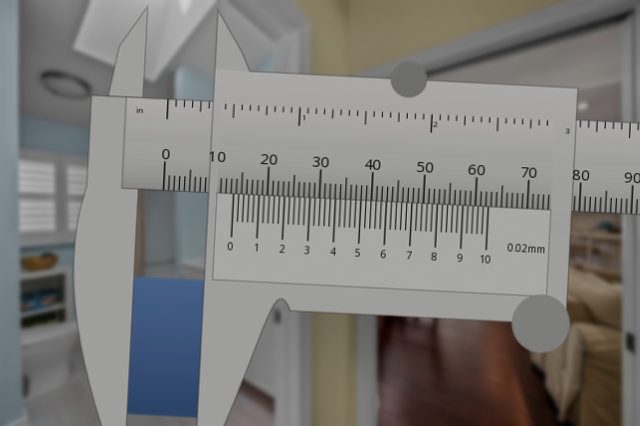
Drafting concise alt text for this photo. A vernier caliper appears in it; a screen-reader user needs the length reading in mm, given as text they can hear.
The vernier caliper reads 13.5 mm
